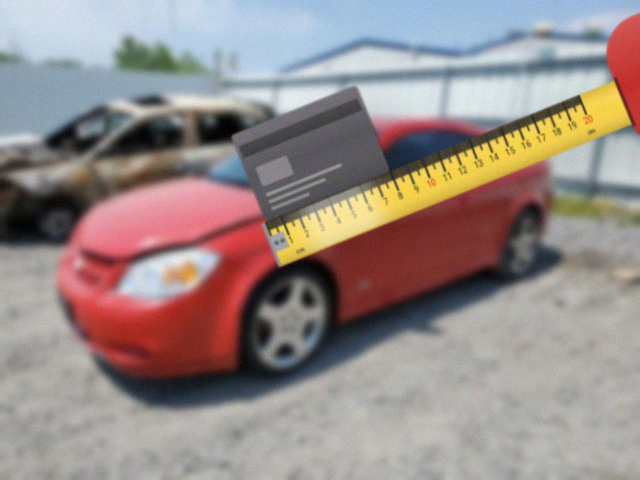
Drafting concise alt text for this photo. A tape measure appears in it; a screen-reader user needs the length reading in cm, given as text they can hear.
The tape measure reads 8 cm
